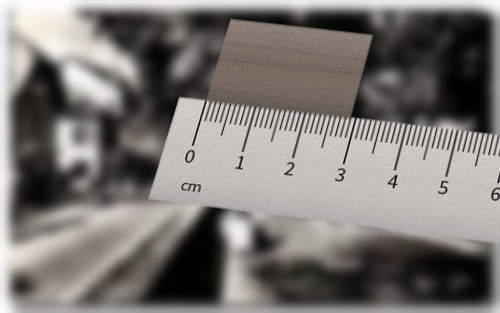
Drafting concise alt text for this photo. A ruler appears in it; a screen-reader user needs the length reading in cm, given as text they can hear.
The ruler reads 2.9 cm
